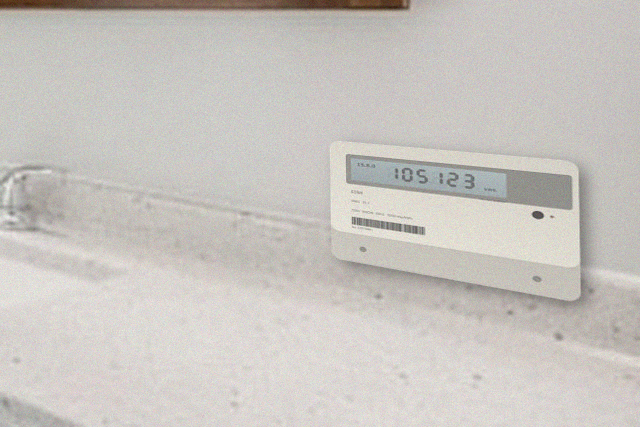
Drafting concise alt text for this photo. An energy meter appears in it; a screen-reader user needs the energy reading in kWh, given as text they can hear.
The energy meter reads 105123 kWh
